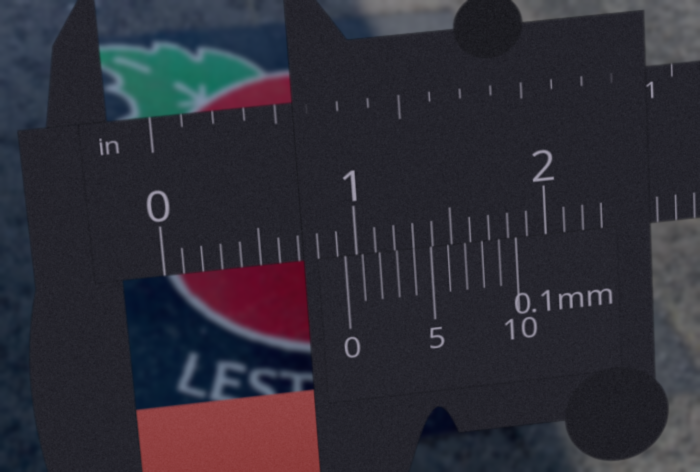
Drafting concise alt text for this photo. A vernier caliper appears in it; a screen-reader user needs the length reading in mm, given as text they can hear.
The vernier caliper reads 9.4 mm
